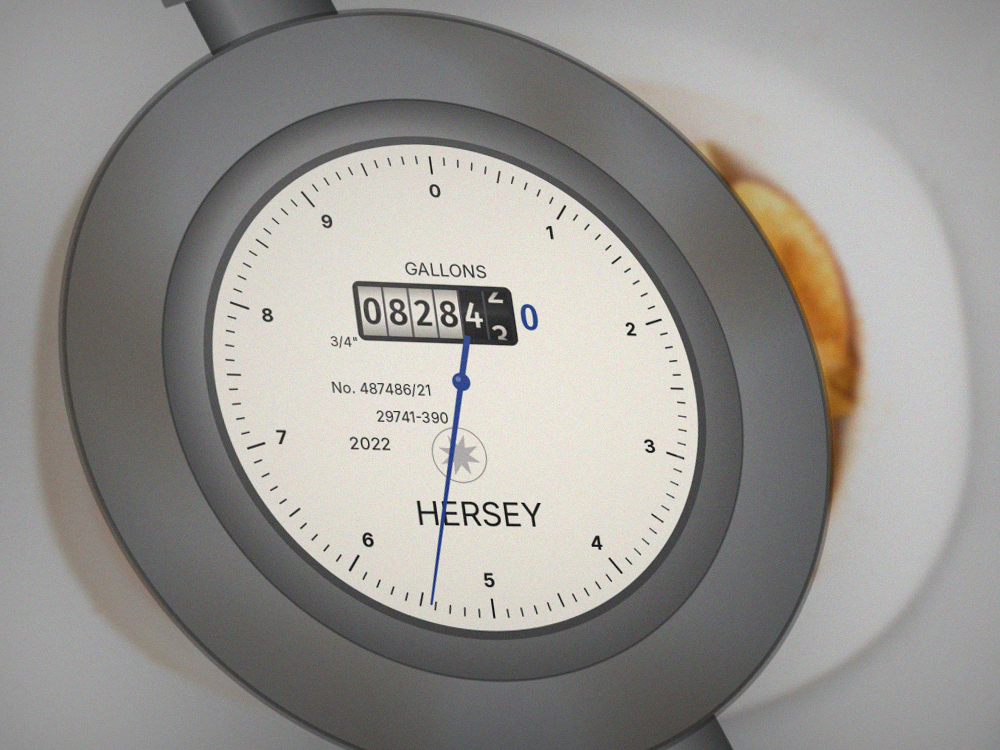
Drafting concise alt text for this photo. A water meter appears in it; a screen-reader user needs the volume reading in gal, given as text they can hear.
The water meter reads 828425.4 gal
